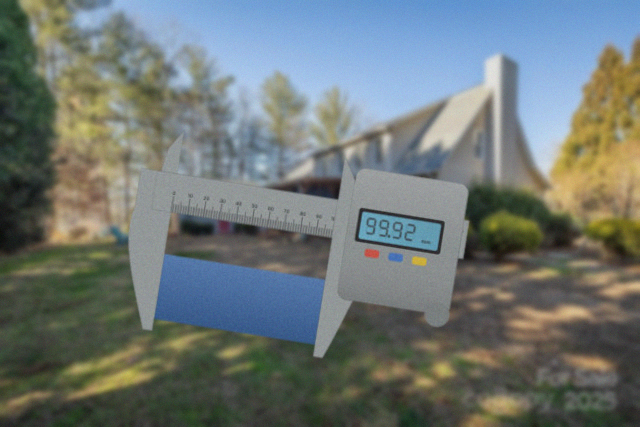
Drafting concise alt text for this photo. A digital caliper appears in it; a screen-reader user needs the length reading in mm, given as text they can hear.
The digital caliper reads 99.92 mm
